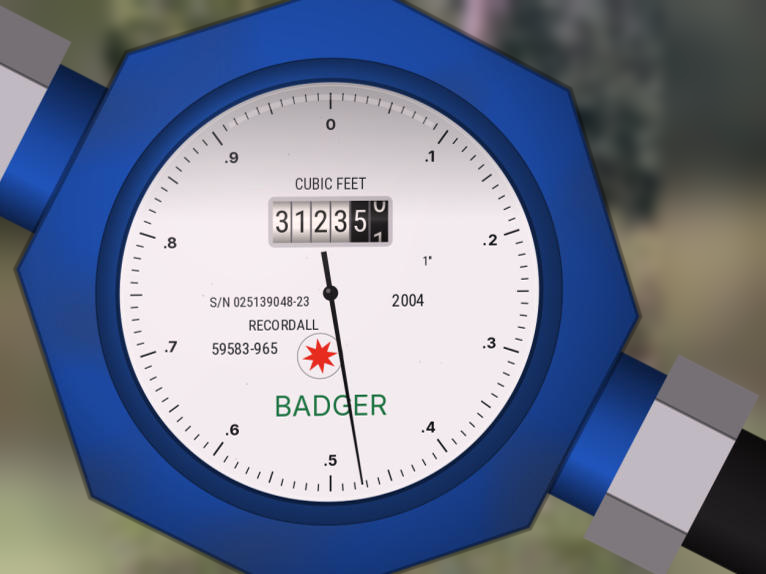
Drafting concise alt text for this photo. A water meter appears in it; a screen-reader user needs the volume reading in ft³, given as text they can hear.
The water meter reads 312350.47 ft³
